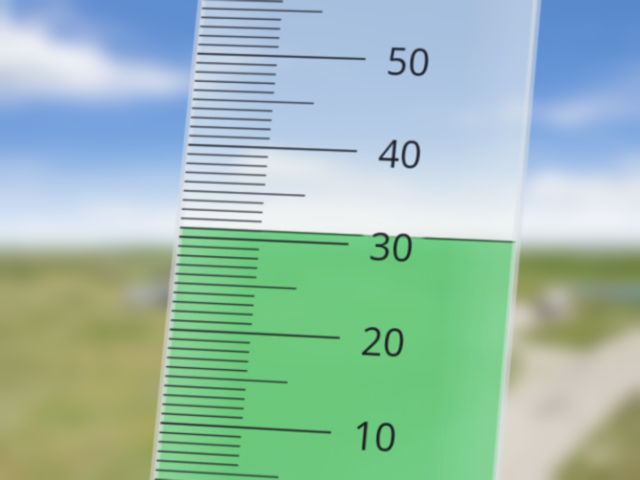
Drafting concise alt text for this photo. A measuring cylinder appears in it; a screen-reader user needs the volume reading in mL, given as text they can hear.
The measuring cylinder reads 31 mL
